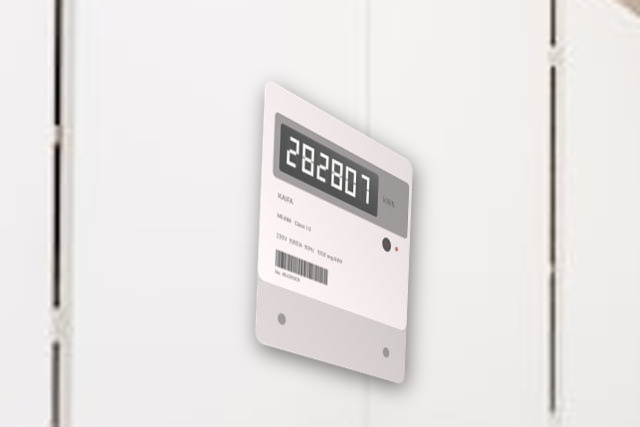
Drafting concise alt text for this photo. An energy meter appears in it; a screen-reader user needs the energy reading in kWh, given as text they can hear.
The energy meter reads 282807 kWh
